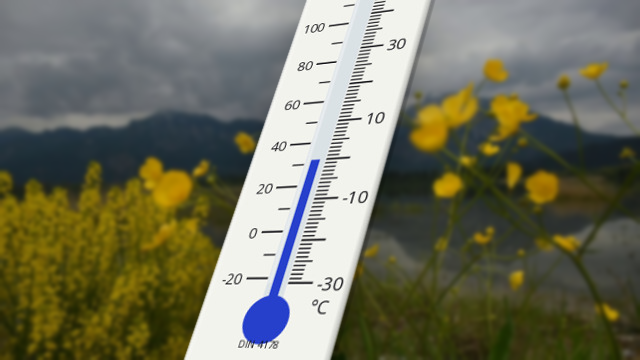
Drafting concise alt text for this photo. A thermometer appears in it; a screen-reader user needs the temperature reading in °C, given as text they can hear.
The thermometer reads 0 °C
